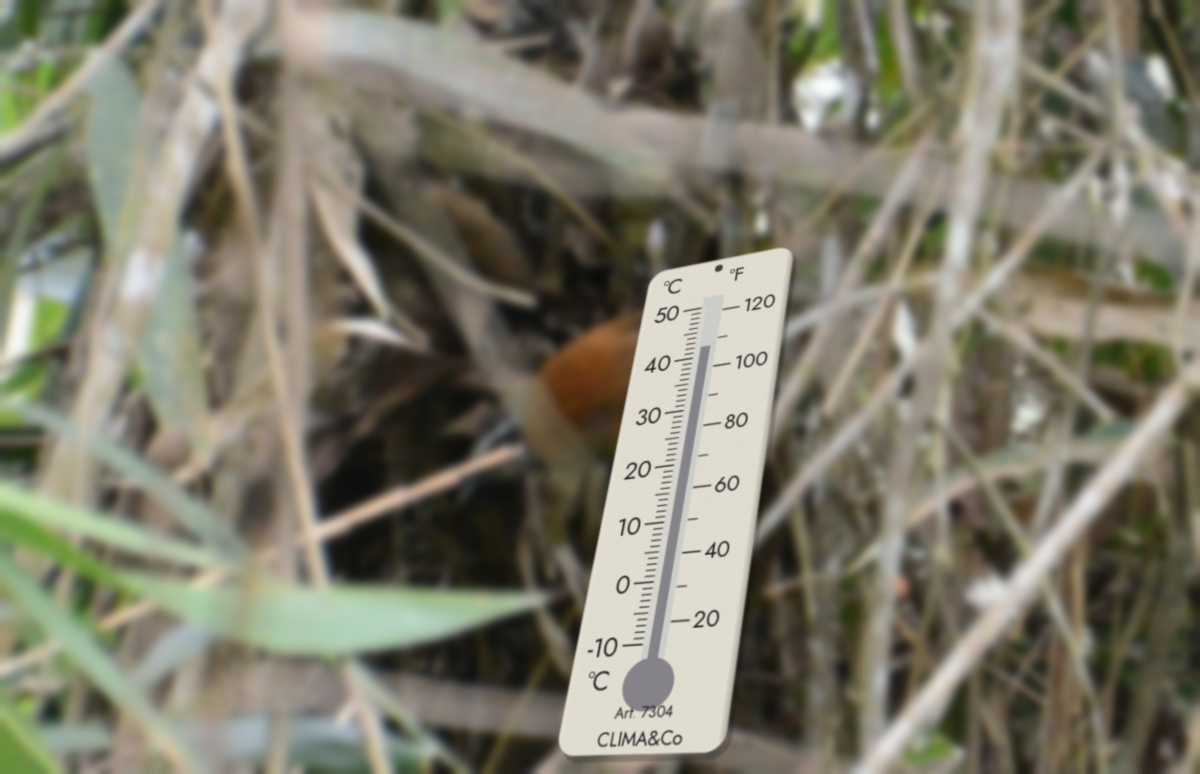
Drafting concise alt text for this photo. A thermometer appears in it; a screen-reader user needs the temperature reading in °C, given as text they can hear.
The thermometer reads 42 °C
